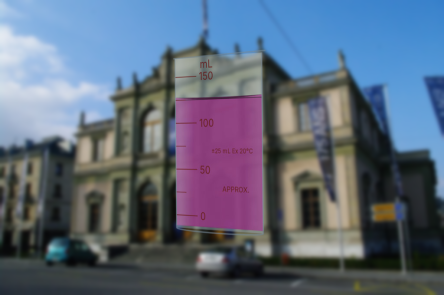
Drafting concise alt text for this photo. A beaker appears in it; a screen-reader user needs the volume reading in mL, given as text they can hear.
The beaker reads 125 mL
